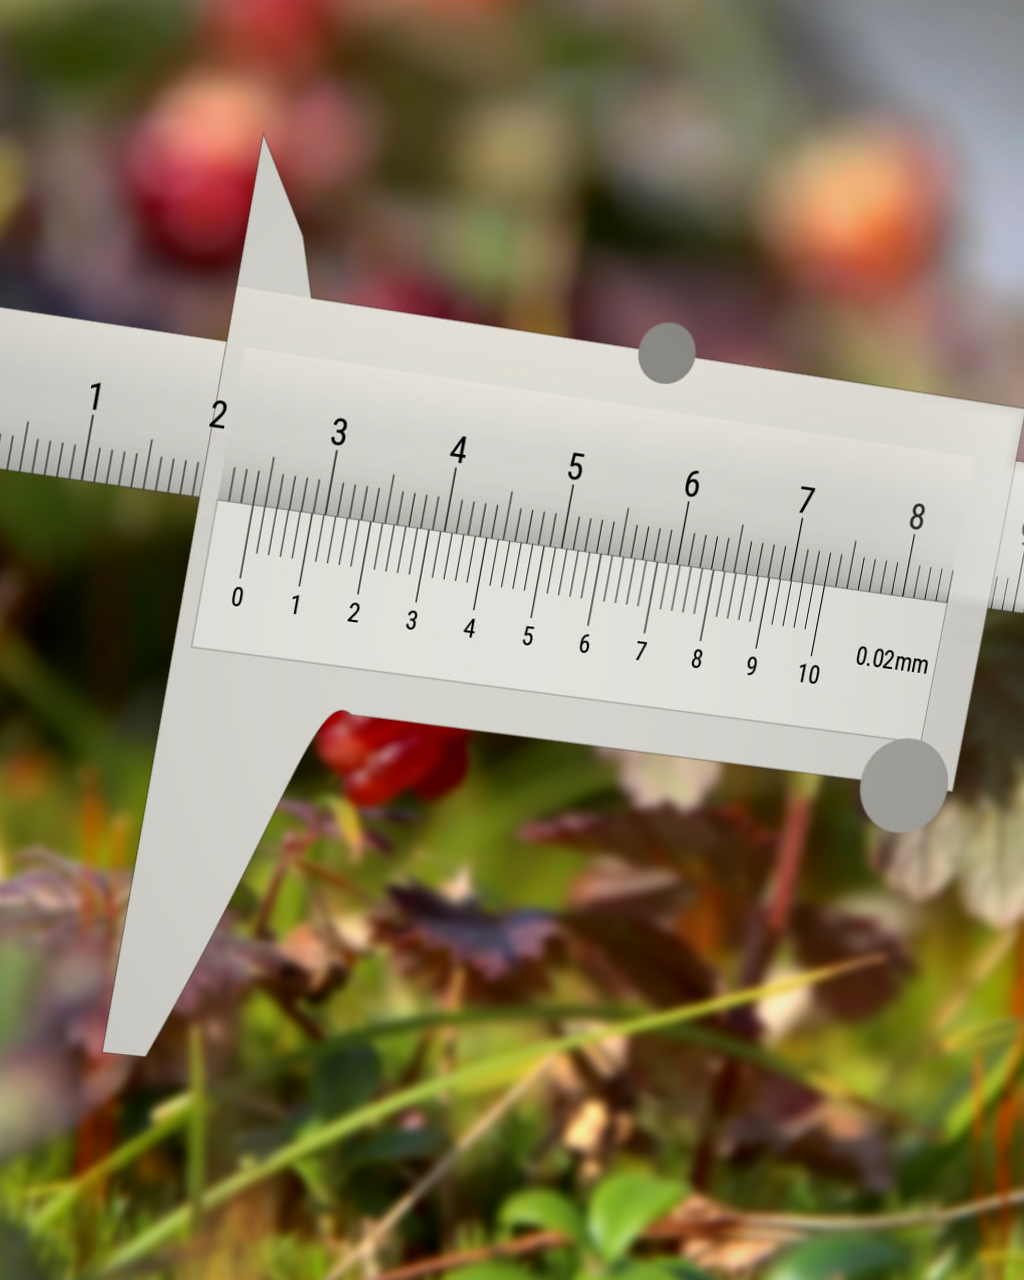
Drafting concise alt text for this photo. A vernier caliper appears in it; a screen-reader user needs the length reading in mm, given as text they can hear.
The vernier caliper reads 24.0 mm
